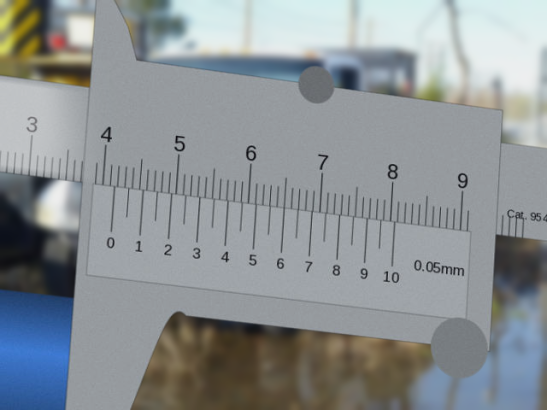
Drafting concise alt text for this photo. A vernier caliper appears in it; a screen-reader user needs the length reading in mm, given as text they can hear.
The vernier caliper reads 41.6 mm
